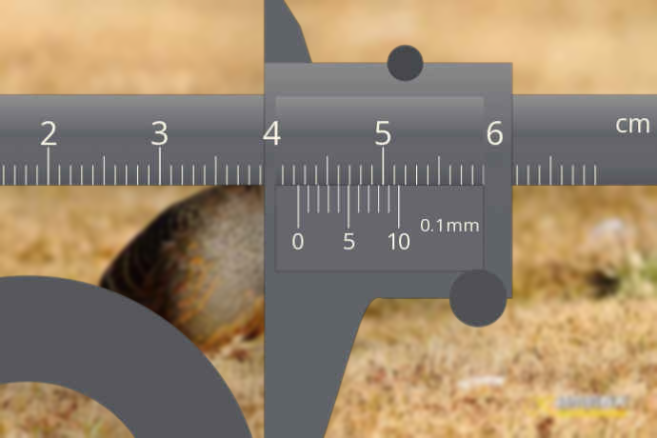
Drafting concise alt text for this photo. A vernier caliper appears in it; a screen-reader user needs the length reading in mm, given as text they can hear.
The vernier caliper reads 42.4 mm
